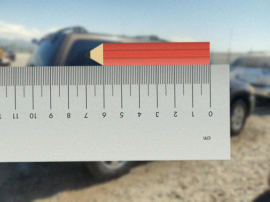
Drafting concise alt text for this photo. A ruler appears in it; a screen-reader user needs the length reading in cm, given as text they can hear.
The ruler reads 7 cm
